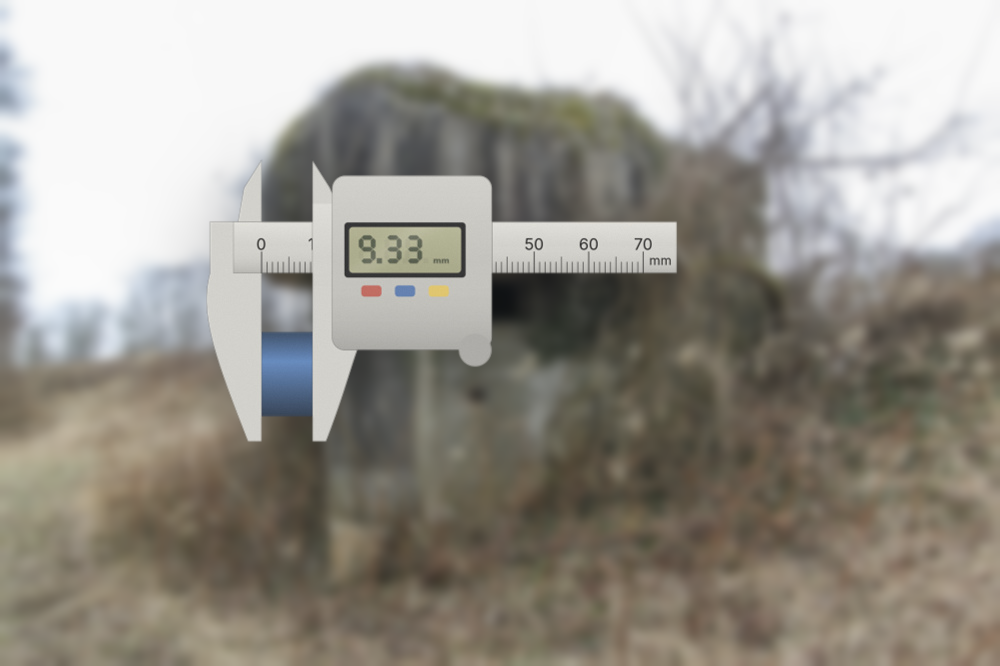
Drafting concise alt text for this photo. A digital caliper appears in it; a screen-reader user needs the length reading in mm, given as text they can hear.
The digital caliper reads 9.33 mm
